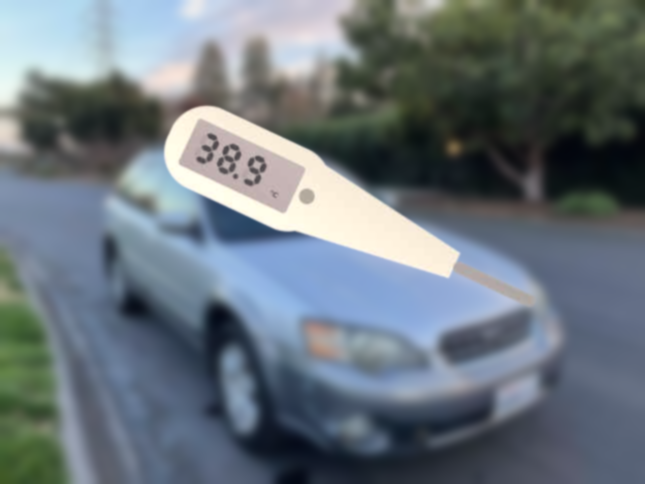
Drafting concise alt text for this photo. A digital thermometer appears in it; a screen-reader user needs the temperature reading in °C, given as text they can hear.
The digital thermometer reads 38.9 °C
